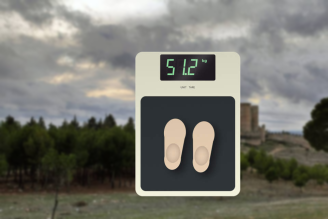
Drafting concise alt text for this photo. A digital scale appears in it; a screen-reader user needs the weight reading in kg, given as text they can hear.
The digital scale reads 51.2 kg
